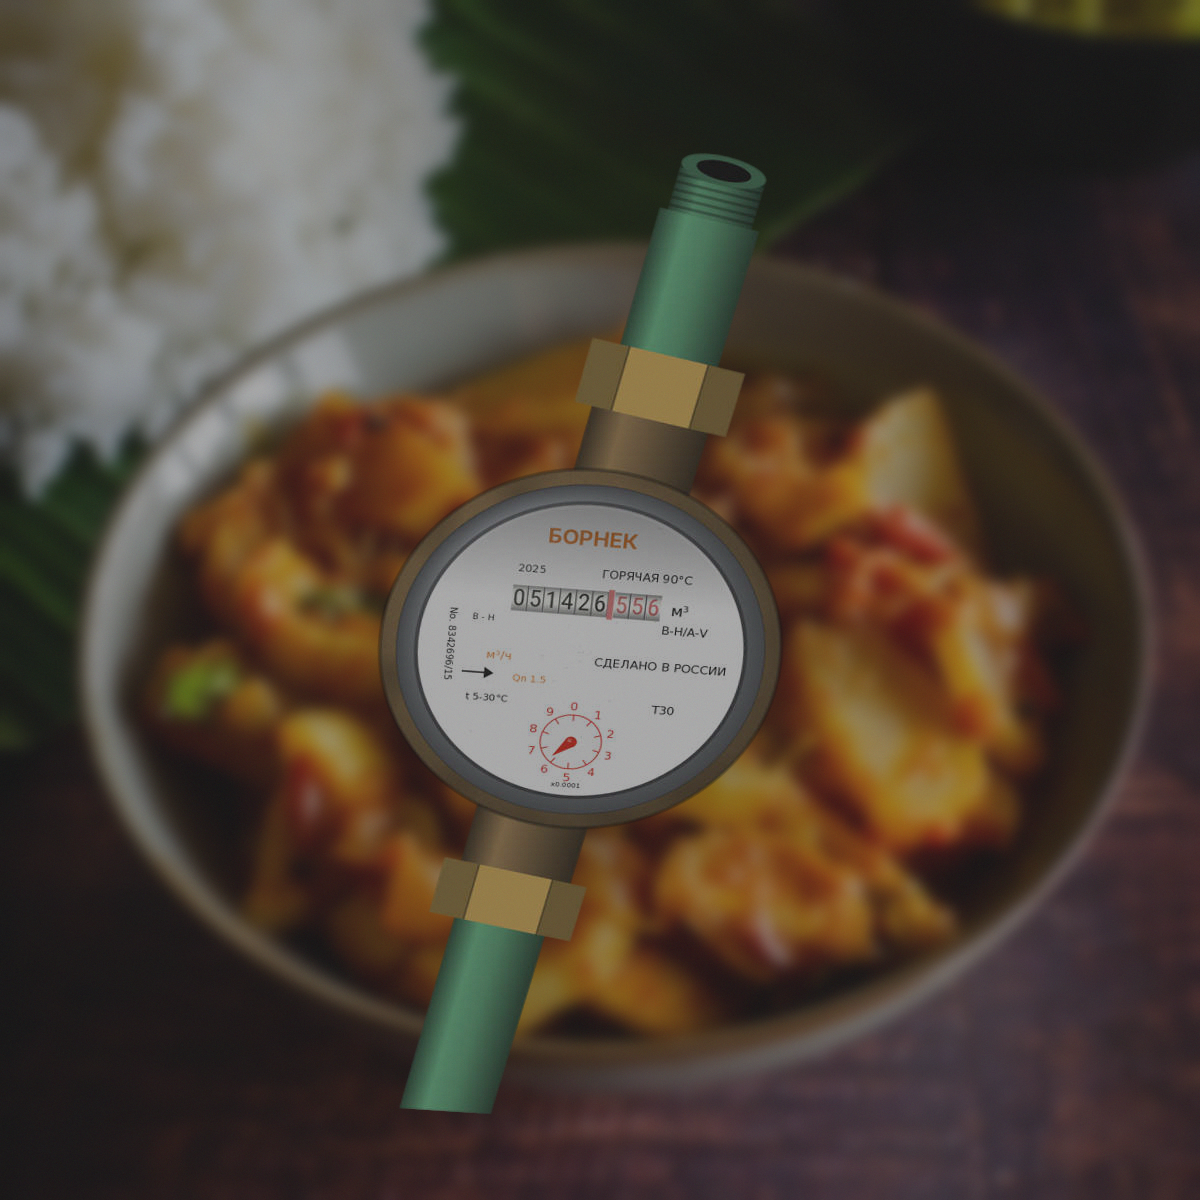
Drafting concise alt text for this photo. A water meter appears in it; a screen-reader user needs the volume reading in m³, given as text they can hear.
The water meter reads 51426.5566 m³
